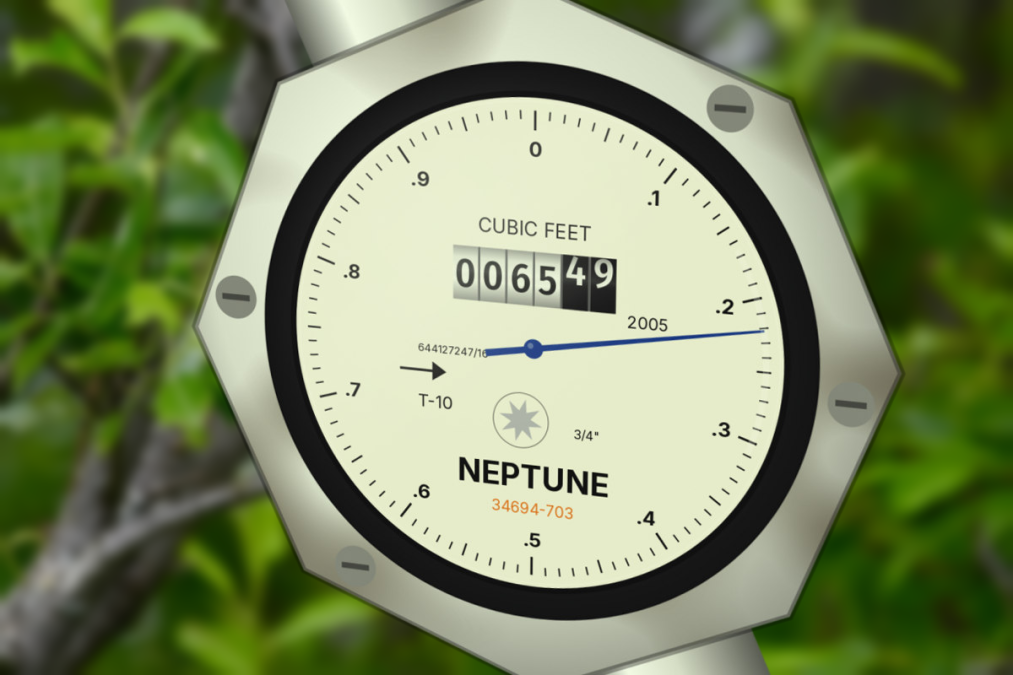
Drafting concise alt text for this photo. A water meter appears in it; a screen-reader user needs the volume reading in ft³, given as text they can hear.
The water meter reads 6549.22 ft³
